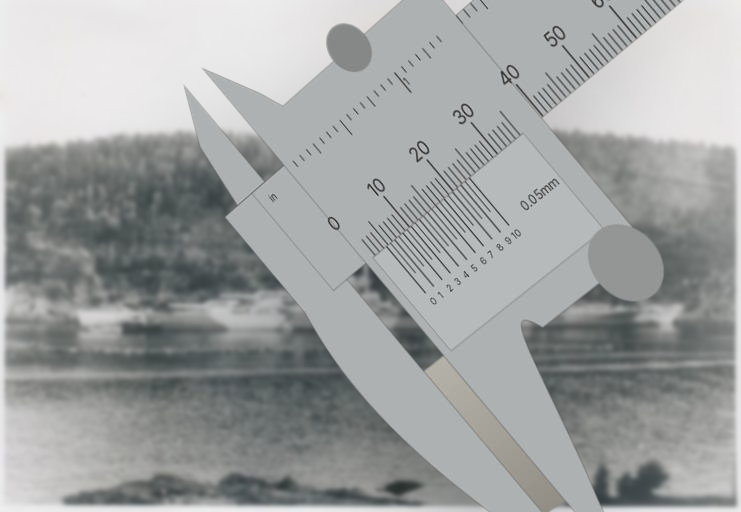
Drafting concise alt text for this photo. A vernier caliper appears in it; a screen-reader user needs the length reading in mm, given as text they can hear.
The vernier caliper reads 4.6 mm
